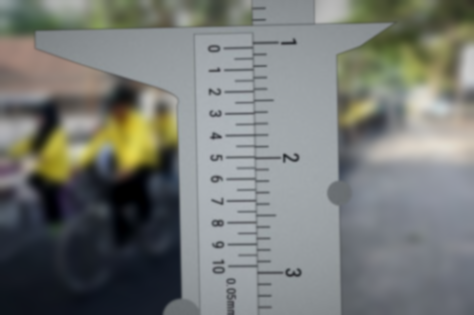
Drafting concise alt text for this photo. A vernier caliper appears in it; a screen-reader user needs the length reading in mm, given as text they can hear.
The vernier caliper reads 10.4 mm
